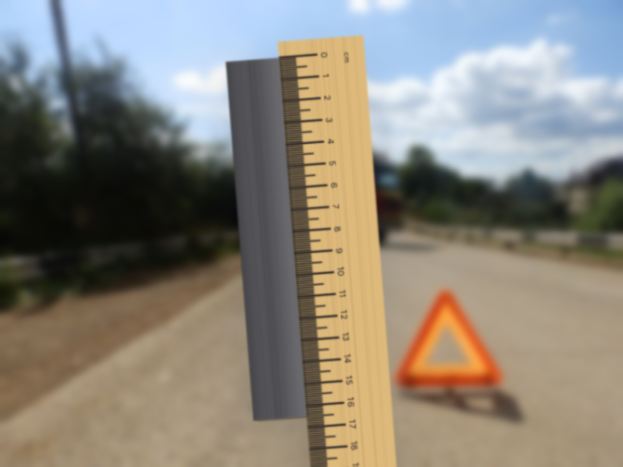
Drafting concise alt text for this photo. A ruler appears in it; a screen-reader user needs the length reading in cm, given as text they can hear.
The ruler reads 16.5 cm
